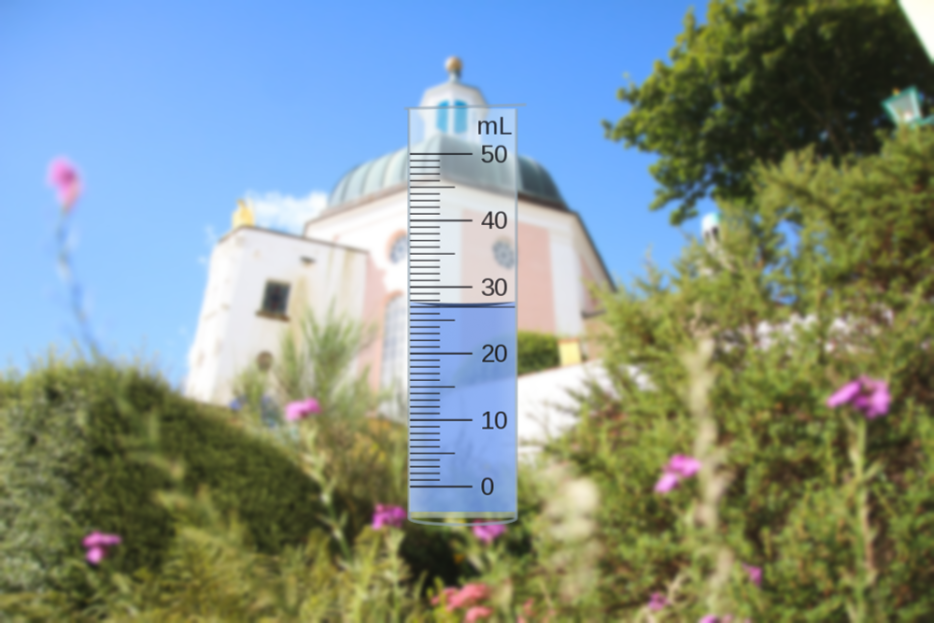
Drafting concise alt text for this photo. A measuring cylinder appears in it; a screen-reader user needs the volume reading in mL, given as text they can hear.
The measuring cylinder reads 27 mL
